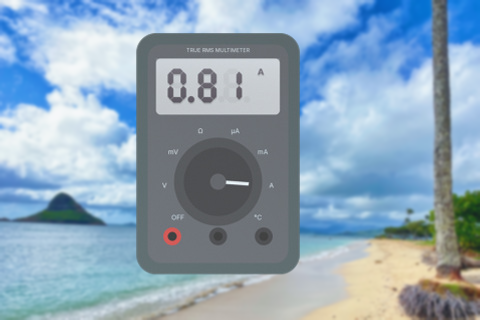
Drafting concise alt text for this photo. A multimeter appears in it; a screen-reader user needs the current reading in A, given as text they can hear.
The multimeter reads 0.81 A
